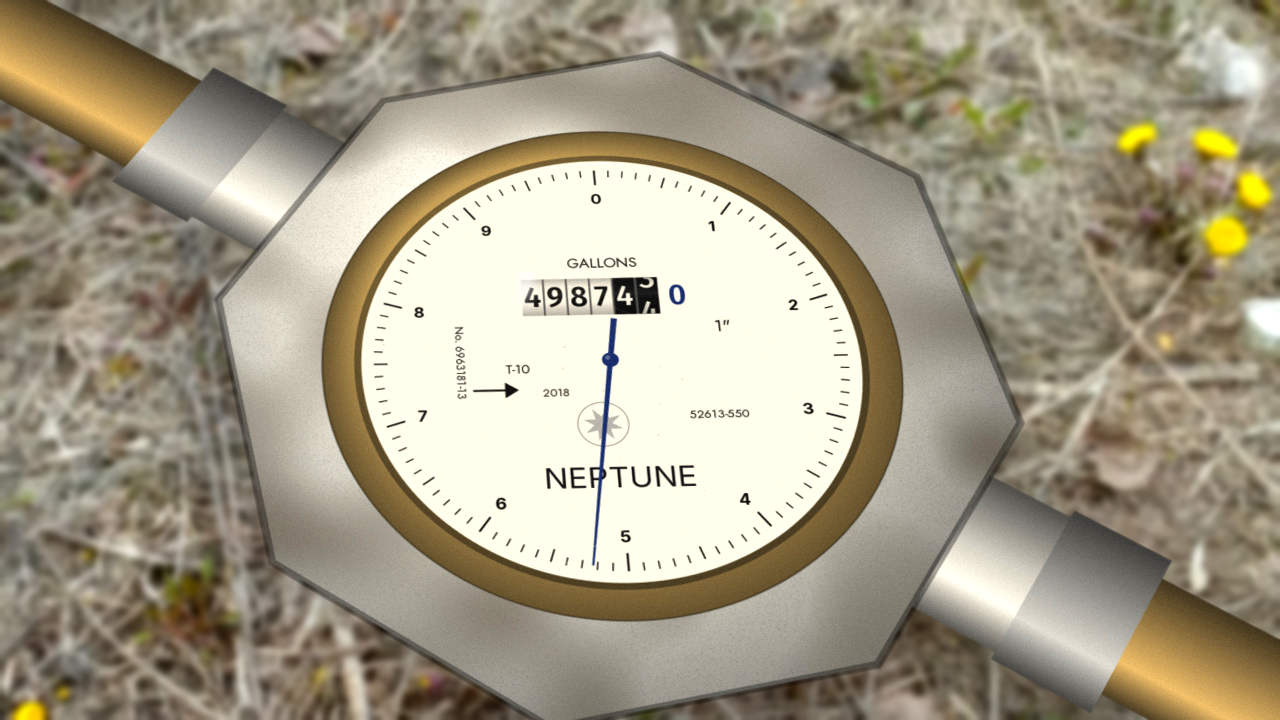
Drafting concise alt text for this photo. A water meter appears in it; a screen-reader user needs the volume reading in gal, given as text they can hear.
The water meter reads 4987435.2 gal
